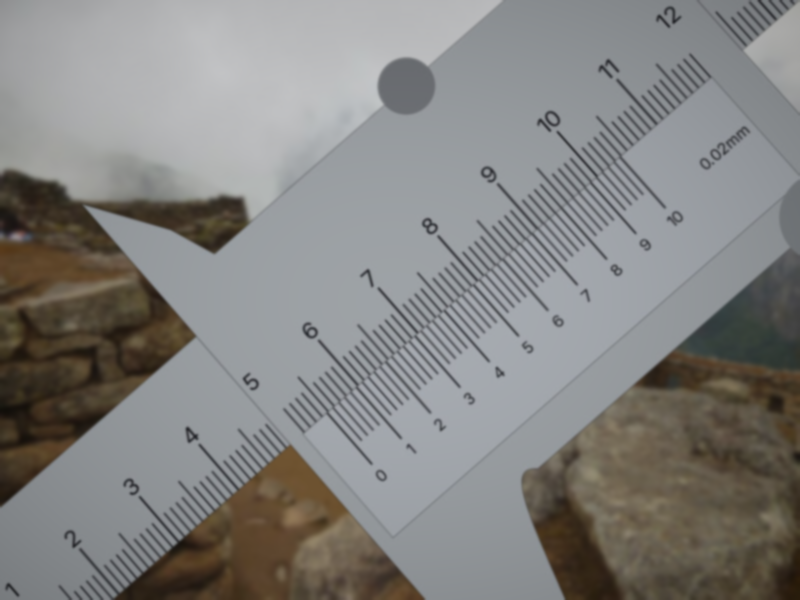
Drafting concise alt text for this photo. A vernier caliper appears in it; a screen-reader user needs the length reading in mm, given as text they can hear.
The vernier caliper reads 54.8 mm
